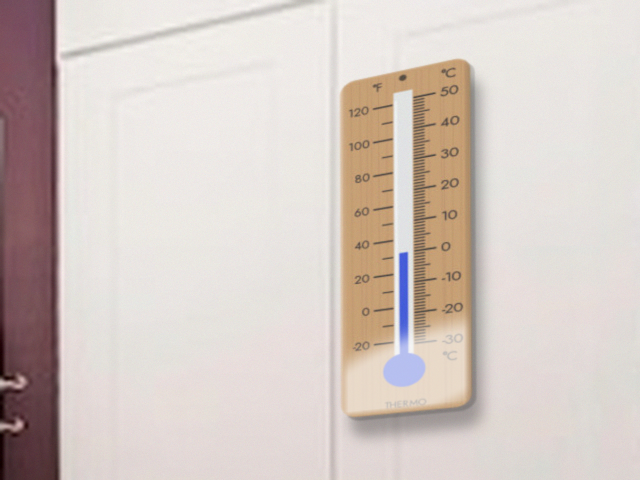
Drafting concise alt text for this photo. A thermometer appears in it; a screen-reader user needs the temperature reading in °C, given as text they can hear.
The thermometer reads 0 °C
